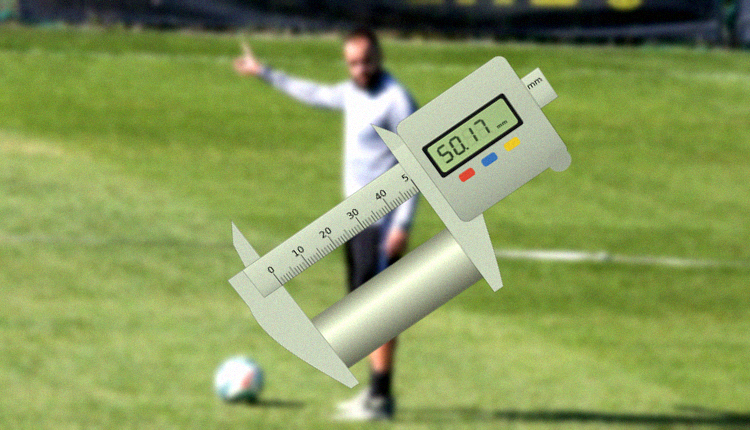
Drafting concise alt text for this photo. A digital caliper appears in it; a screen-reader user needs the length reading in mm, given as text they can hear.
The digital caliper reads 50.17 mm
